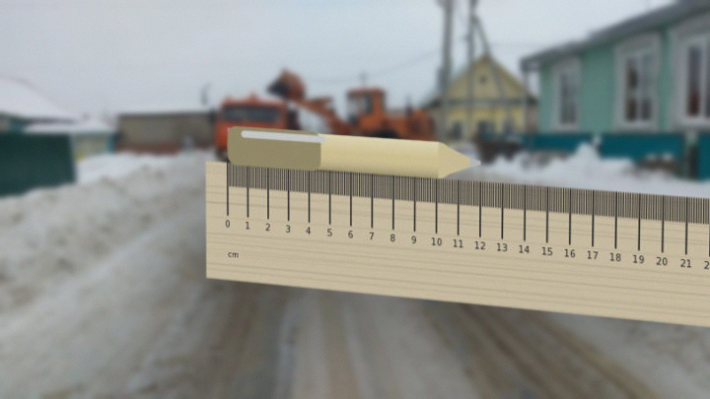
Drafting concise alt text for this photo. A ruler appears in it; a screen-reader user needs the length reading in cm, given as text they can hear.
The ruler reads 12 cm
